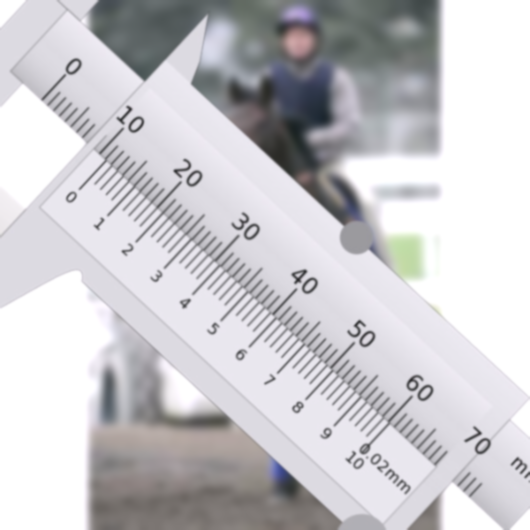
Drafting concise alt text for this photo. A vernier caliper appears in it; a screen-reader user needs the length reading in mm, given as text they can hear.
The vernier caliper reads 11.2 mm
